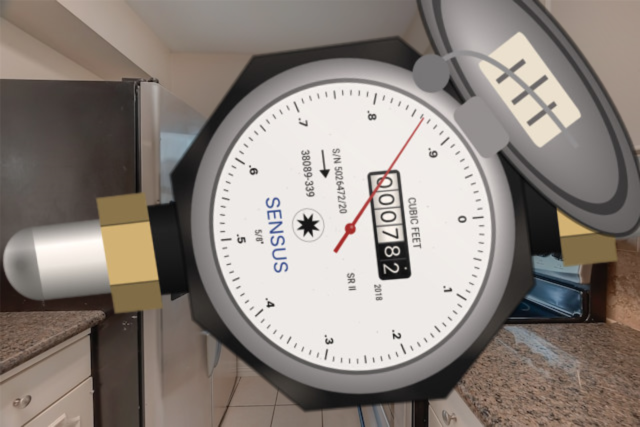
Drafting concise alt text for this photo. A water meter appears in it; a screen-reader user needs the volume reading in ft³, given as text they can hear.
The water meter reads 781.86 ft³
